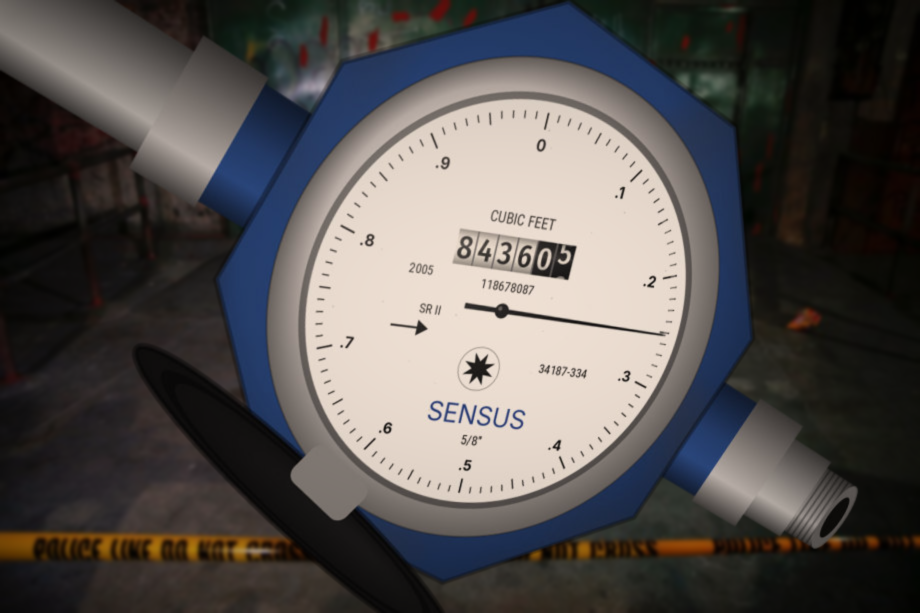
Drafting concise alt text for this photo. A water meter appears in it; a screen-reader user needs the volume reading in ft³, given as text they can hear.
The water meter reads 843605.25 ft³
